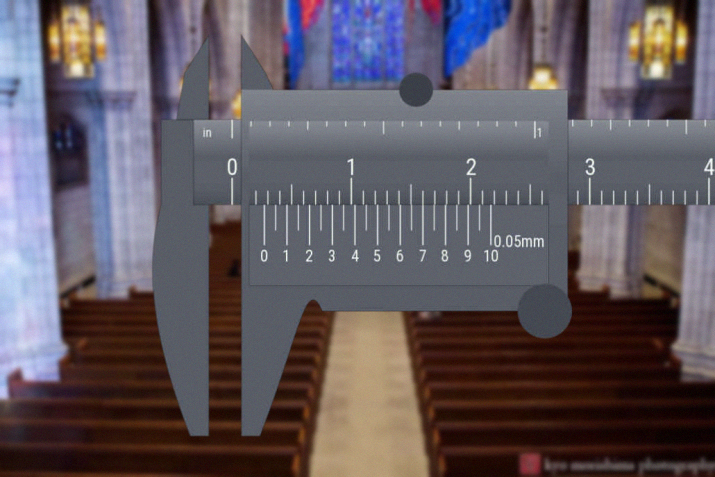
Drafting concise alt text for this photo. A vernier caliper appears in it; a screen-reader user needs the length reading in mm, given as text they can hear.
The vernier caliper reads 2.7 mm
